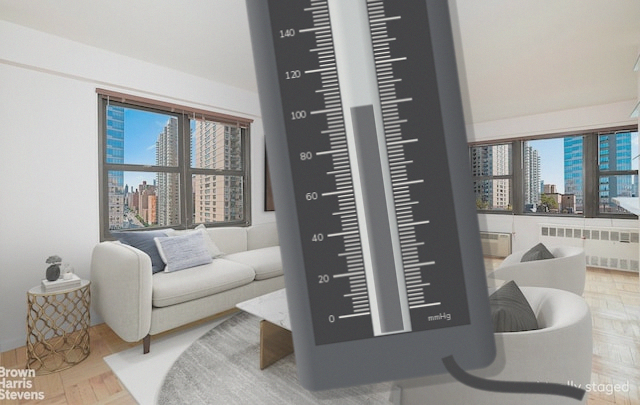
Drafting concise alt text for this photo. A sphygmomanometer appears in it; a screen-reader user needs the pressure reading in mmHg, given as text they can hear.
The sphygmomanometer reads 100 mmHg
